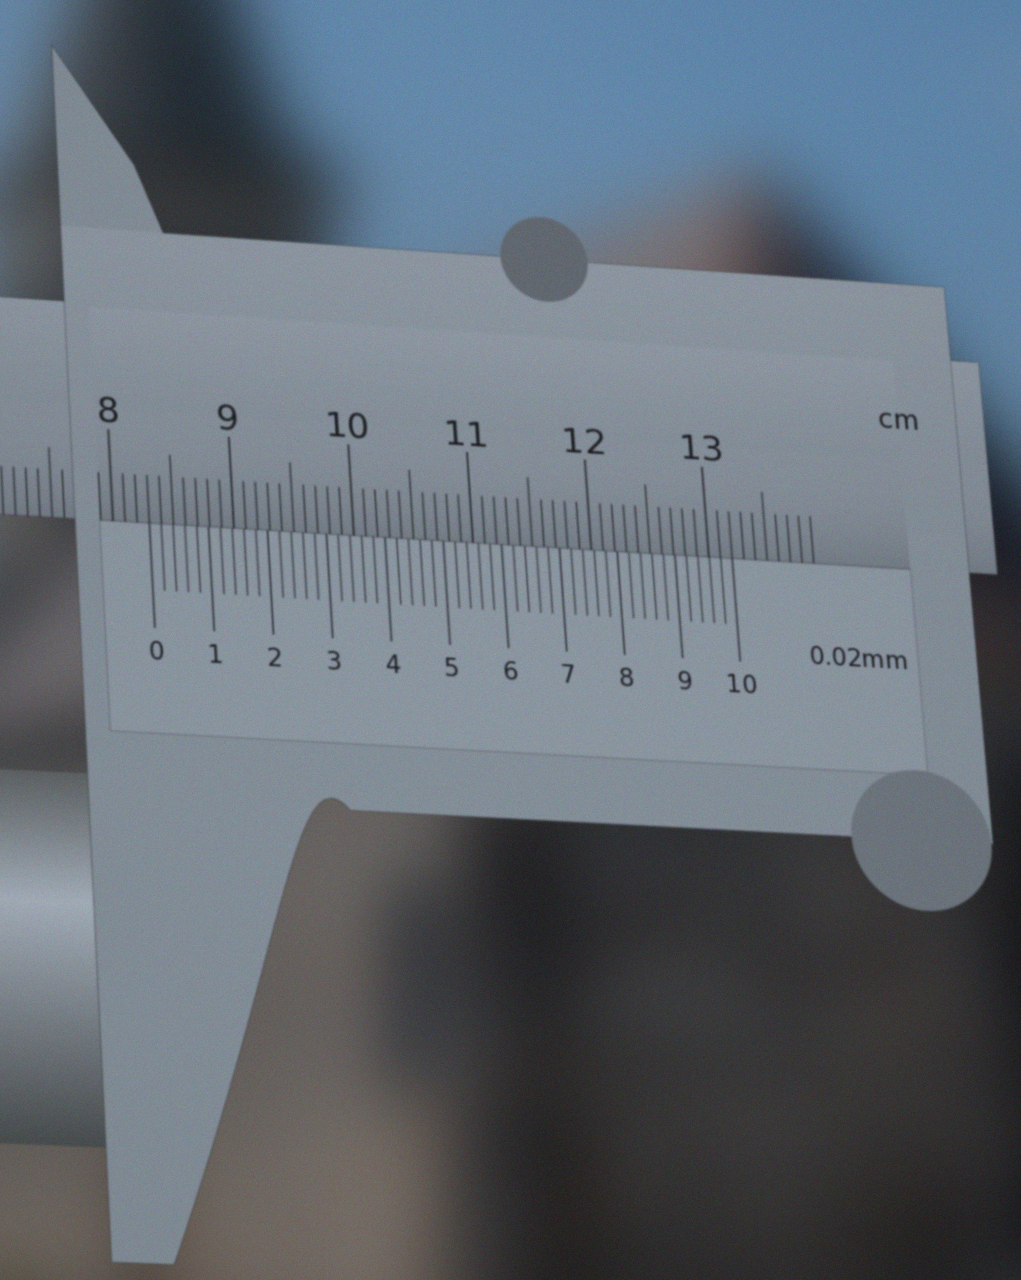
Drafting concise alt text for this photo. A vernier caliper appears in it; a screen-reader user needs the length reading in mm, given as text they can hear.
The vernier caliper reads 83.0 mm
